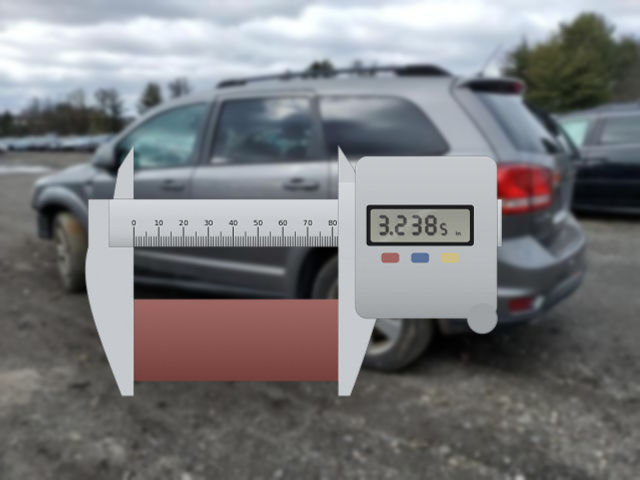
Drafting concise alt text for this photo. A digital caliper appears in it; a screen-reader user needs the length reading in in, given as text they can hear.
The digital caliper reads 3.2385 in
